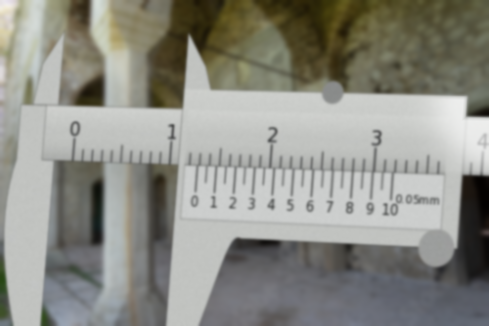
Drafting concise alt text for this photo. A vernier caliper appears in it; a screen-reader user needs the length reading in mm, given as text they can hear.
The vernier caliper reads 12.8 mm
